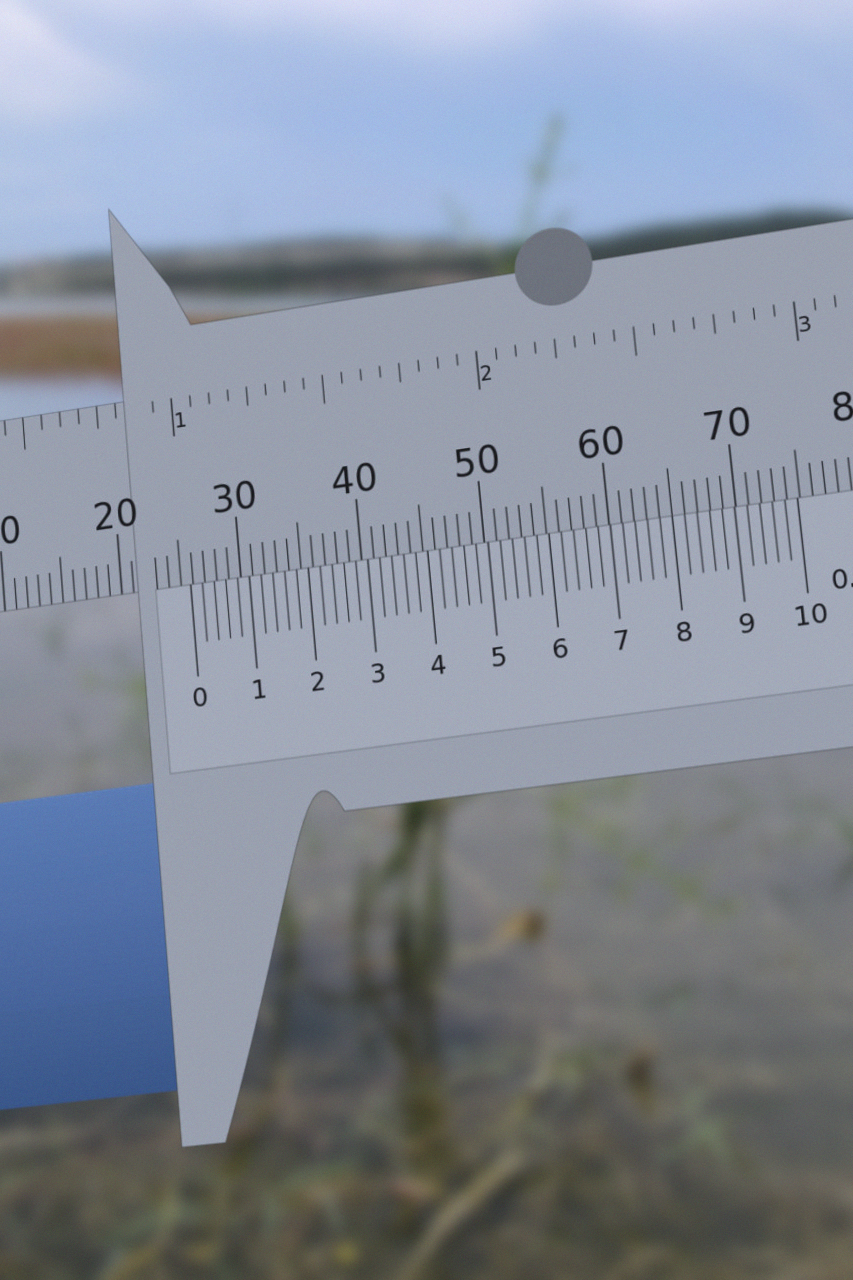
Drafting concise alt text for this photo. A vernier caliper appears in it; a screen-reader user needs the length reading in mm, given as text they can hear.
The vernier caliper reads 25.8 mm
